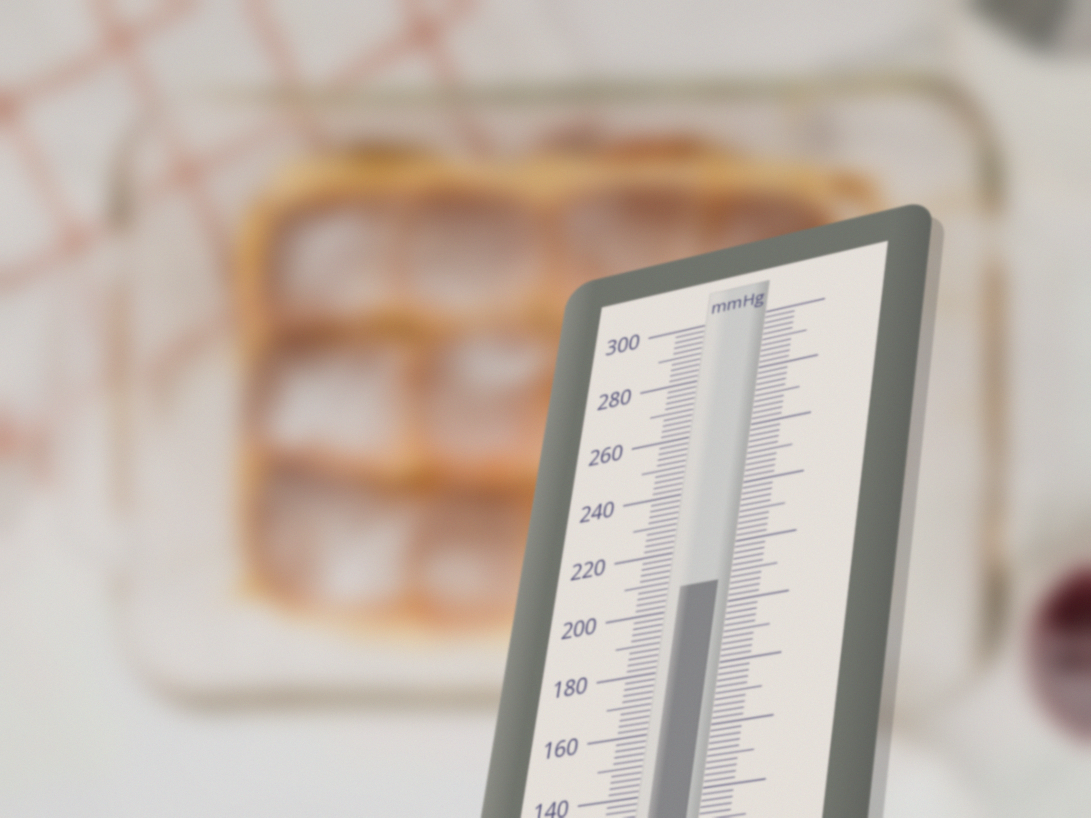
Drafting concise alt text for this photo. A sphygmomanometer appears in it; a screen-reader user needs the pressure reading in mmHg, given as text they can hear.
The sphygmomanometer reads 208 mmHg
